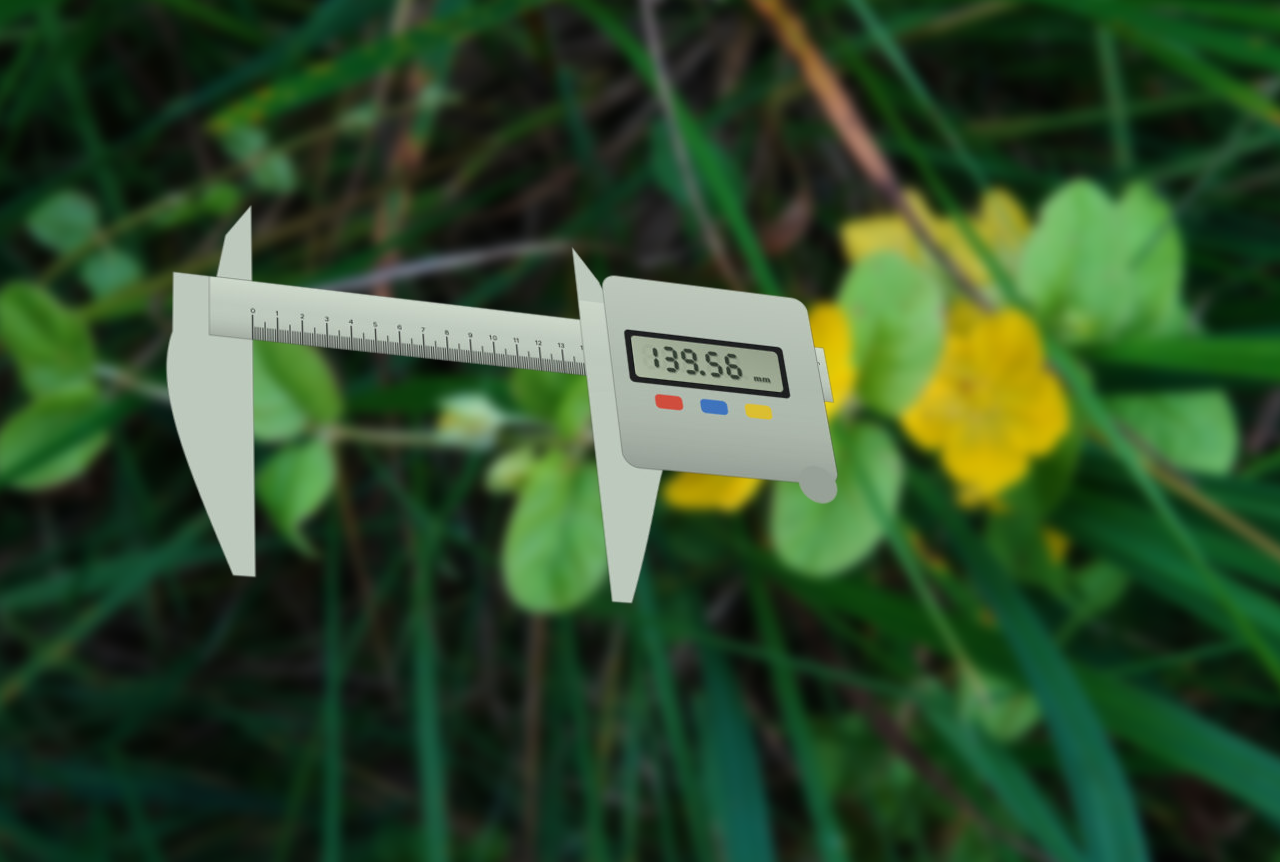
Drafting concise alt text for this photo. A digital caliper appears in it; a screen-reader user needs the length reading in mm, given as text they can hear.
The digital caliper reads 139.56 mm
